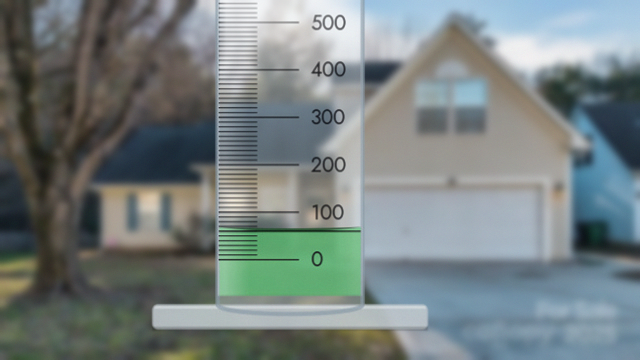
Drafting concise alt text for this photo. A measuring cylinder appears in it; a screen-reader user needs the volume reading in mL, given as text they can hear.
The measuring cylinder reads 60 mL
